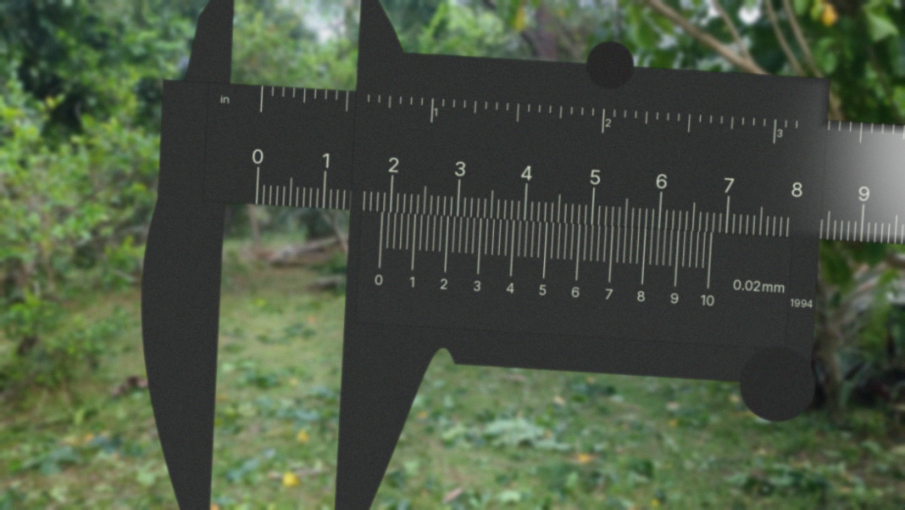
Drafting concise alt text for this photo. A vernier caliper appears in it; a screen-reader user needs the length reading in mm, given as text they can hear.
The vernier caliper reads 18.8 mm
